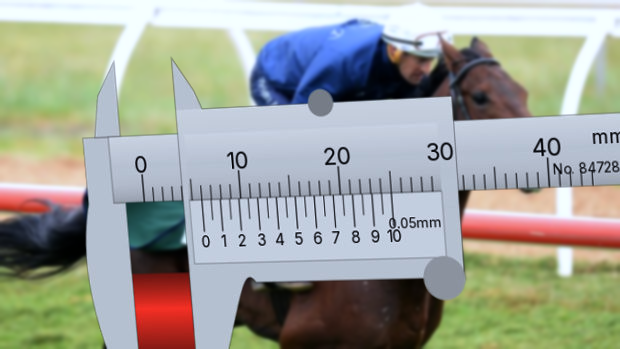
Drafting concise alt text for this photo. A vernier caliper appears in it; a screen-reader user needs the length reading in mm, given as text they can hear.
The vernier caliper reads 6.0 mm
